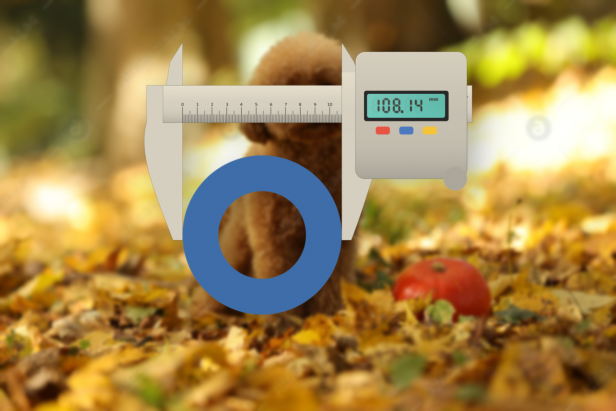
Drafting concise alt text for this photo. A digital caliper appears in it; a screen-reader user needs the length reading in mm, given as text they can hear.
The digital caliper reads 108.14 mm
